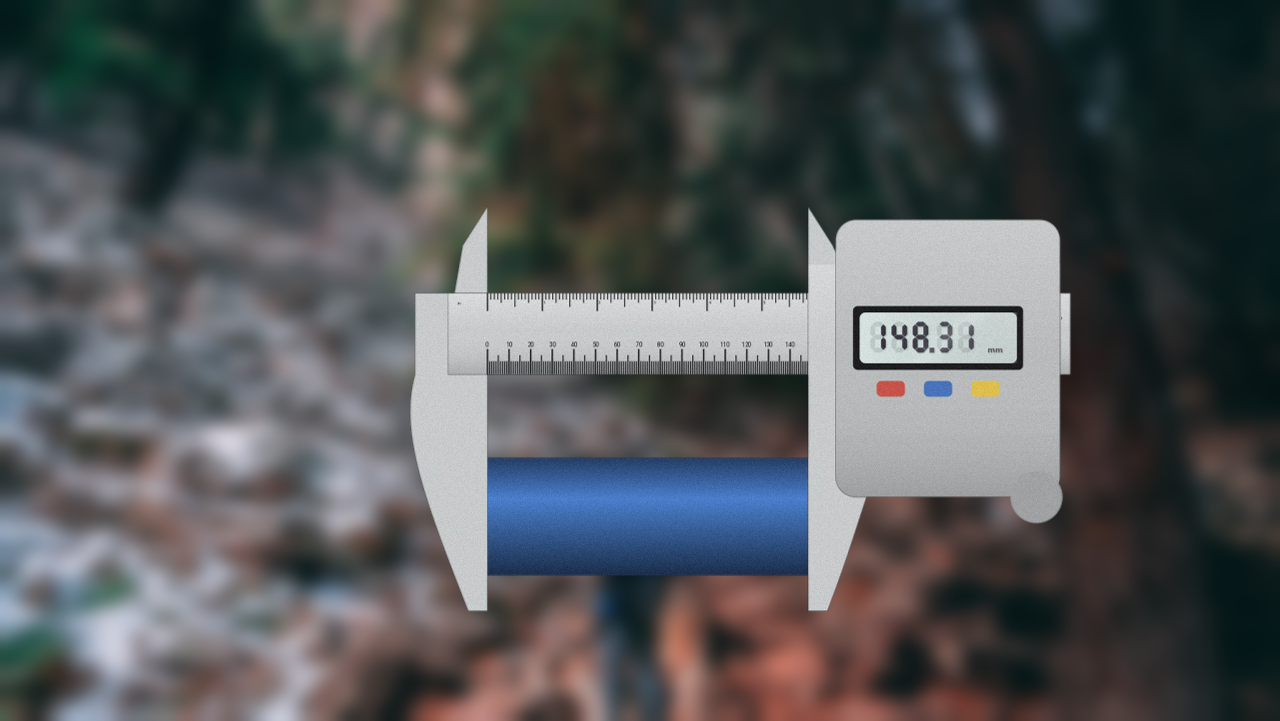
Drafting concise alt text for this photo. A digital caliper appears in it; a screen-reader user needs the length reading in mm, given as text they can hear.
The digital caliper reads 148.31 mm
